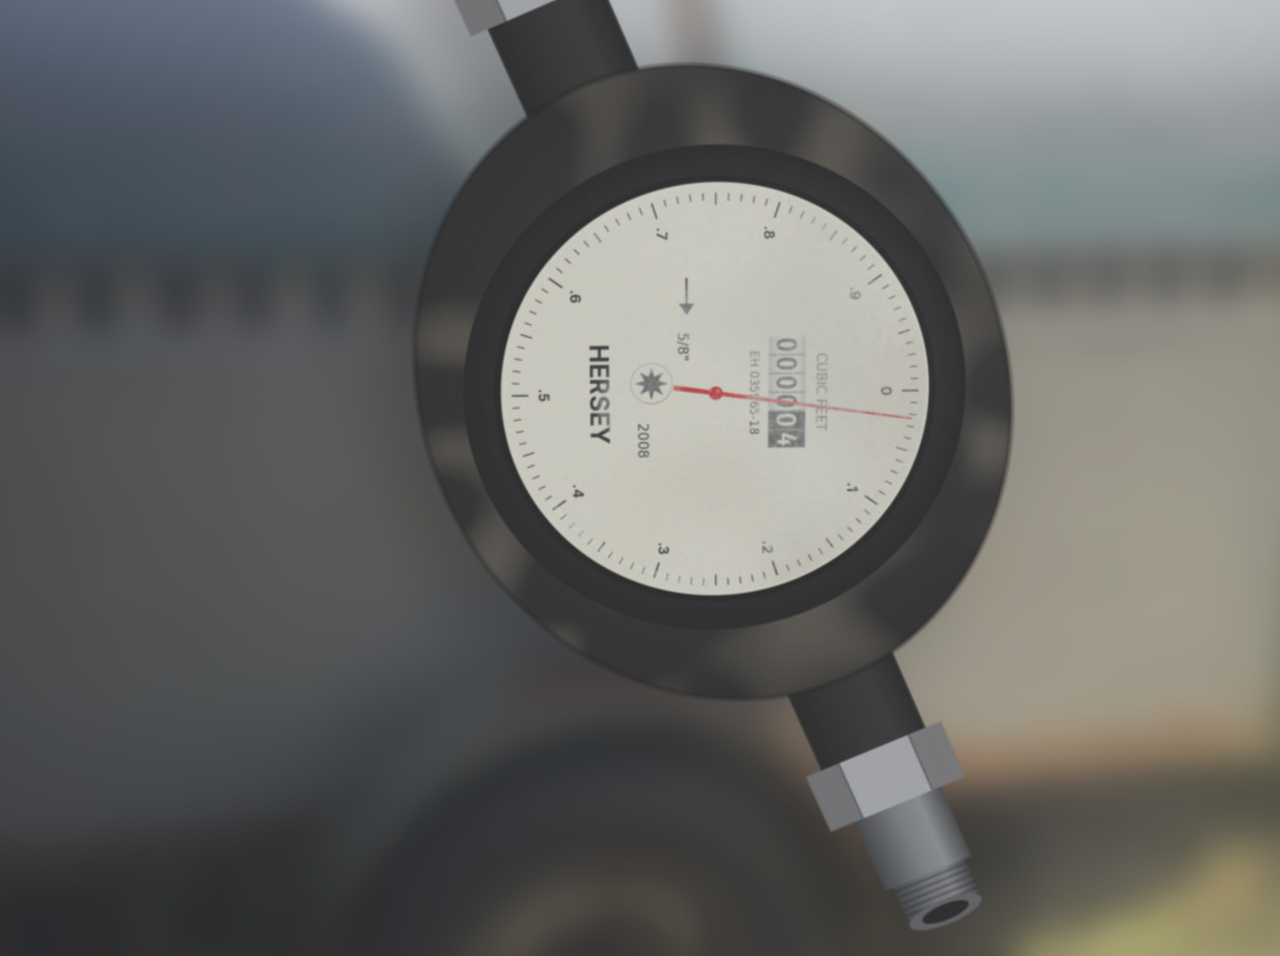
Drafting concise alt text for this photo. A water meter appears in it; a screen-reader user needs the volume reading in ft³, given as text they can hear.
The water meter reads 4.02 ft³
